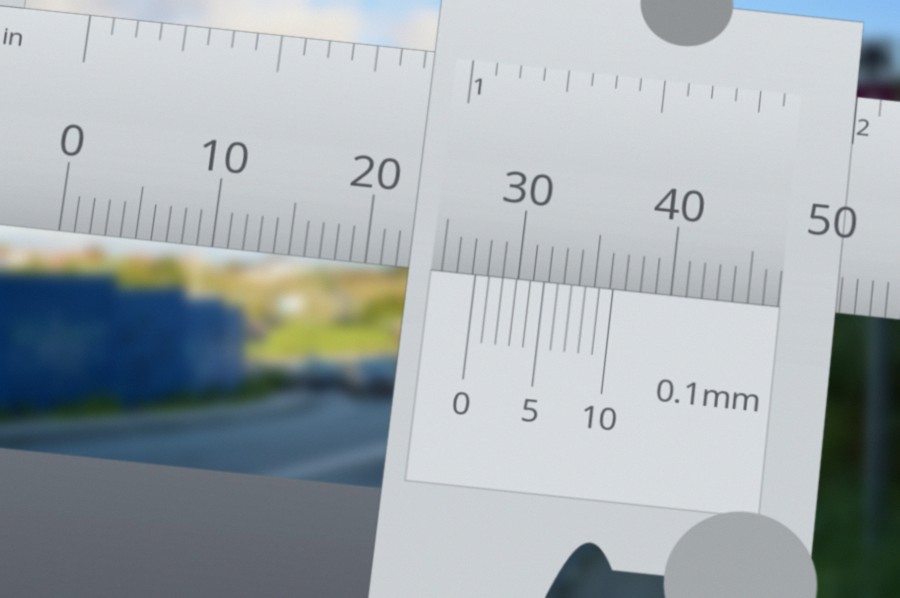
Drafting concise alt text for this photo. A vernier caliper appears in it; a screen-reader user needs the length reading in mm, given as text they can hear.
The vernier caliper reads 27.2 mm
